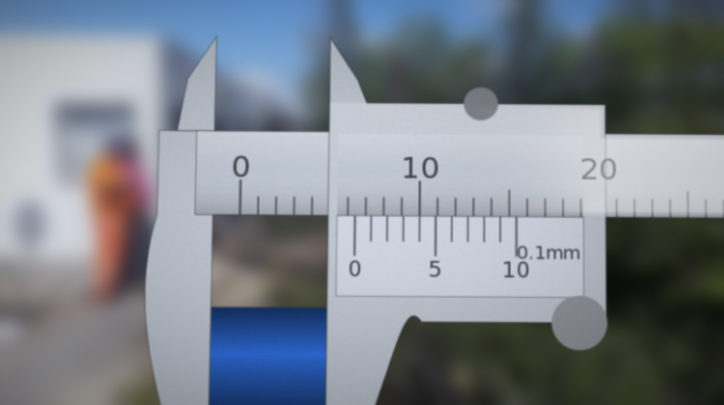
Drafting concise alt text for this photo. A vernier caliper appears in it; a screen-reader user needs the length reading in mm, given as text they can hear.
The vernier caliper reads 6.4 mm
